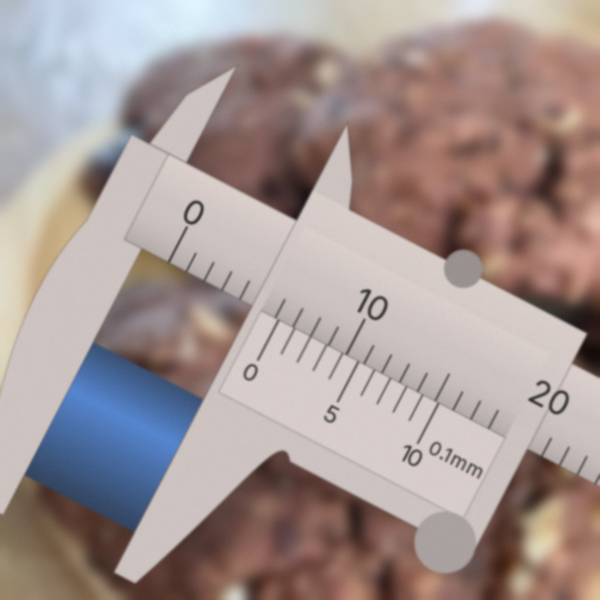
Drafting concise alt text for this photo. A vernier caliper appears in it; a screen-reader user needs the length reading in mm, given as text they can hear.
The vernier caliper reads 6.2 mm
